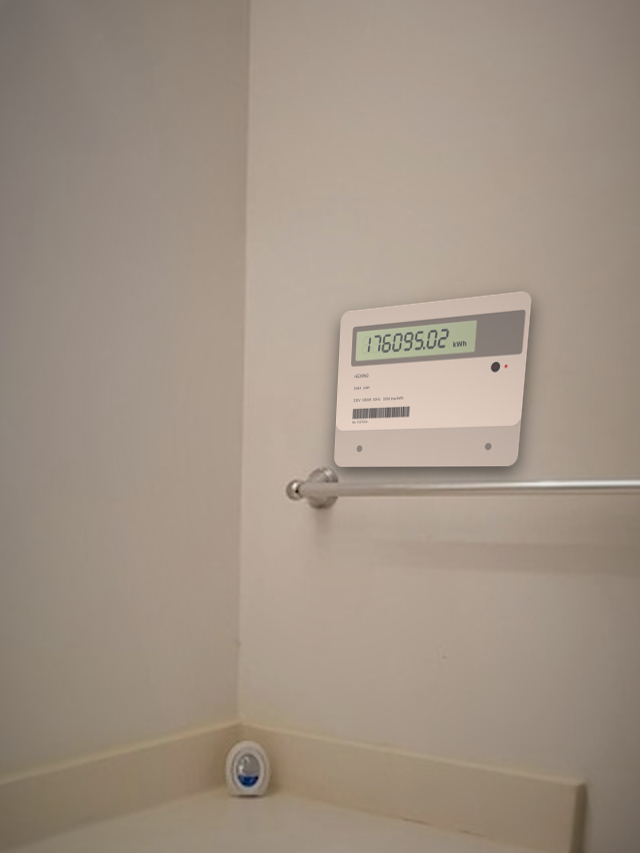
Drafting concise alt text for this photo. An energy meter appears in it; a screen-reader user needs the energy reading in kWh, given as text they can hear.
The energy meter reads 176095.02 kWh
